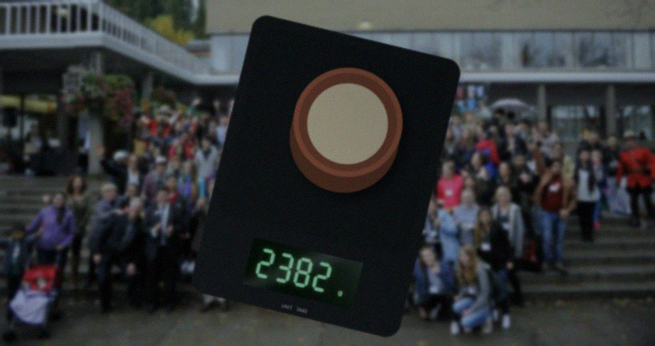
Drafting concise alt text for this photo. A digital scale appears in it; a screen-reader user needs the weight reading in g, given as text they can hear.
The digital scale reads 2382 g
